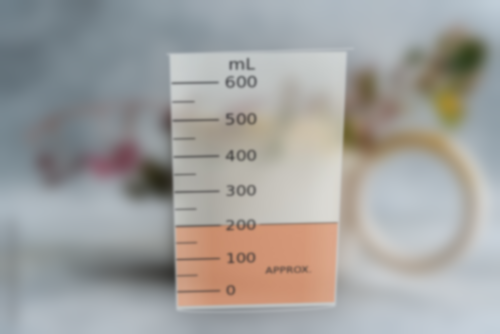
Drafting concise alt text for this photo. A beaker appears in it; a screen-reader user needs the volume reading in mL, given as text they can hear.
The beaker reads 200 mL
